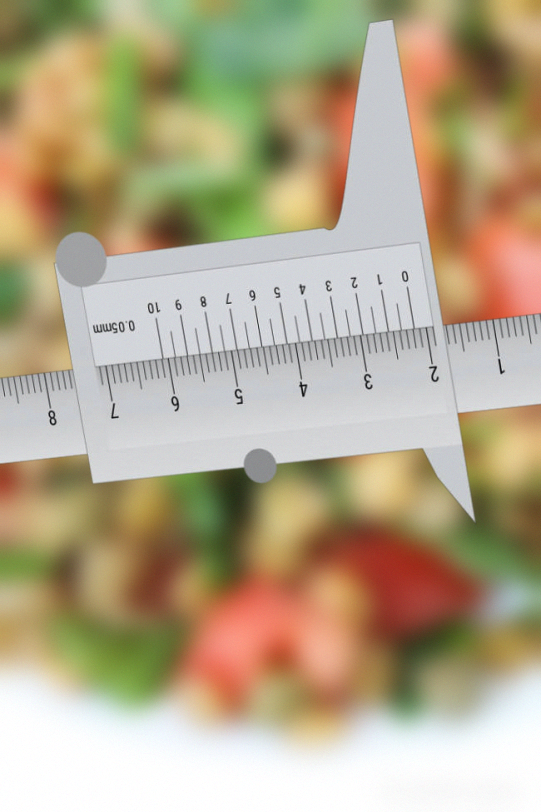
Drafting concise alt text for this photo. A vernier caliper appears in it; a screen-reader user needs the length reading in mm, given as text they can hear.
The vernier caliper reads 21.8 mm
